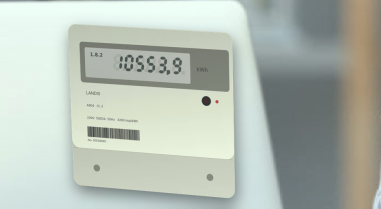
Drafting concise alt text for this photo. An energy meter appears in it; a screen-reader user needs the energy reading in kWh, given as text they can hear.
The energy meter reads 10553.9 kWh
